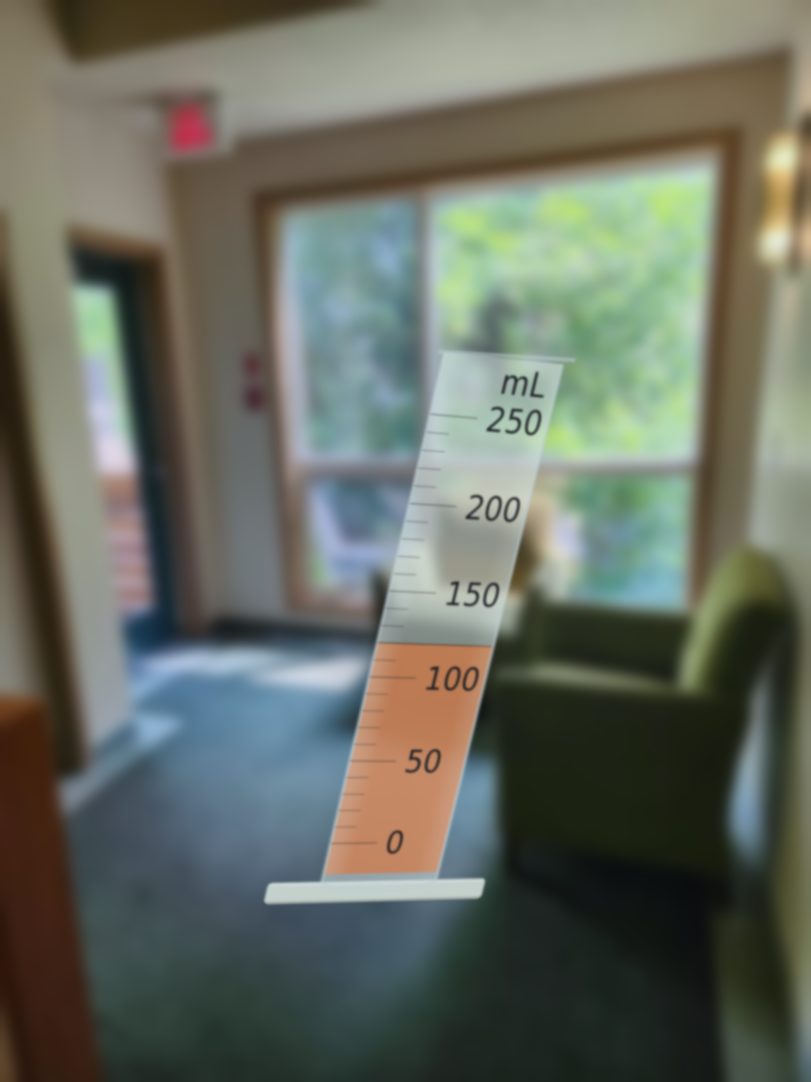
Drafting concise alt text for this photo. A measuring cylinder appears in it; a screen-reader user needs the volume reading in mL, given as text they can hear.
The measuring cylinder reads 120 mL
